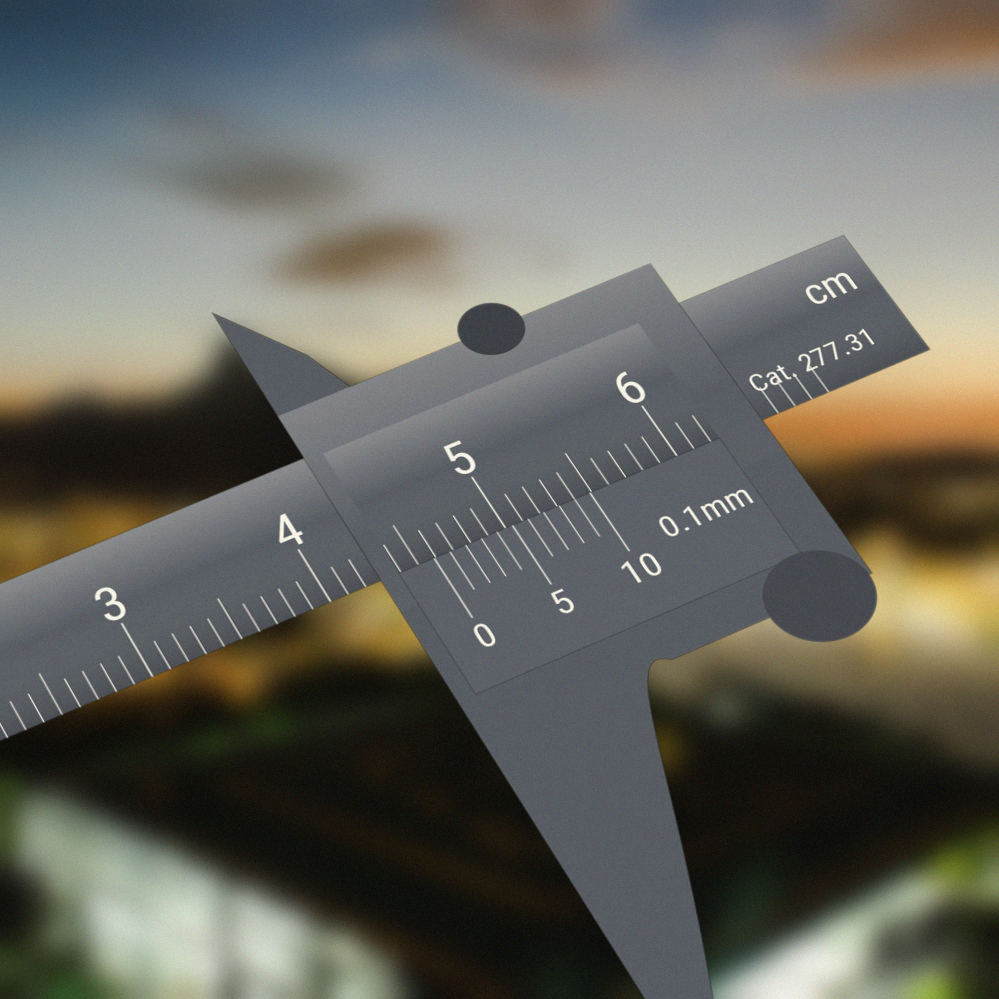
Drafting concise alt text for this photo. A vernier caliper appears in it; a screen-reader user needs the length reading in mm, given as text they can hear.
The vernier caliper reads 45.9 mm
